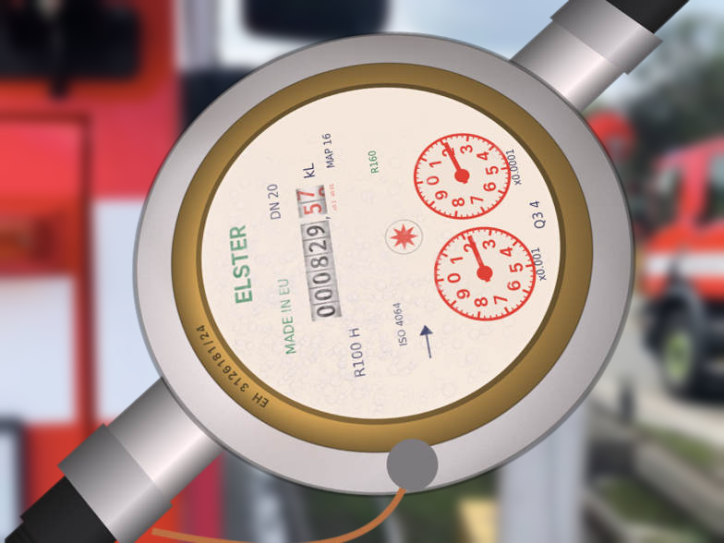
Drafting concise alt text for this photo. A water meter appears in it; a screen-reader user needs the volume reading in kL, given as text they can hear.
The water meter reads 829.5722 kL
